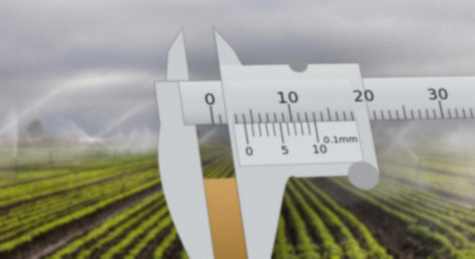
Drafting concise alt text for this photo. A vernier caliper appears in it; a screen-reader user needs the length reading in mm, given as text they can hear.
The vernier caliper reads 4.0 mm
